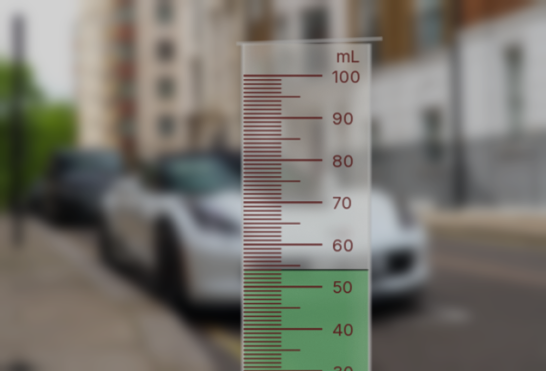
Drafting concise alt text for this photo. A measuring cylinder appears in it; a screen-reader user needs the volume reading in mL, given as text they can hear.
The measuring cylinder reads 54 mL
